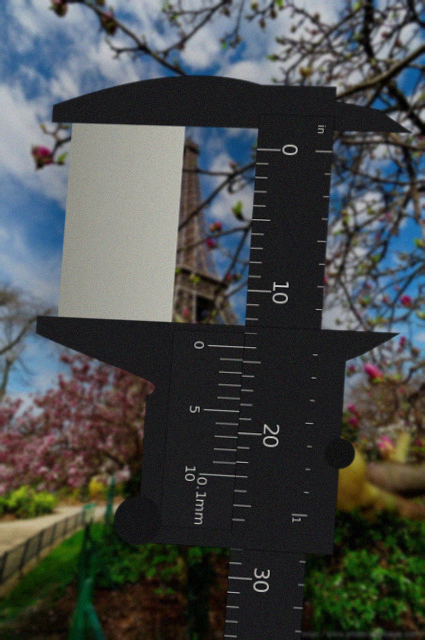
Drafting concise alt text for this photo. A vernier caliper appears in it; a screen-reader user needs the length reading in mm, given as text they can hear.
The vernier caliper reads 14.0 mm
